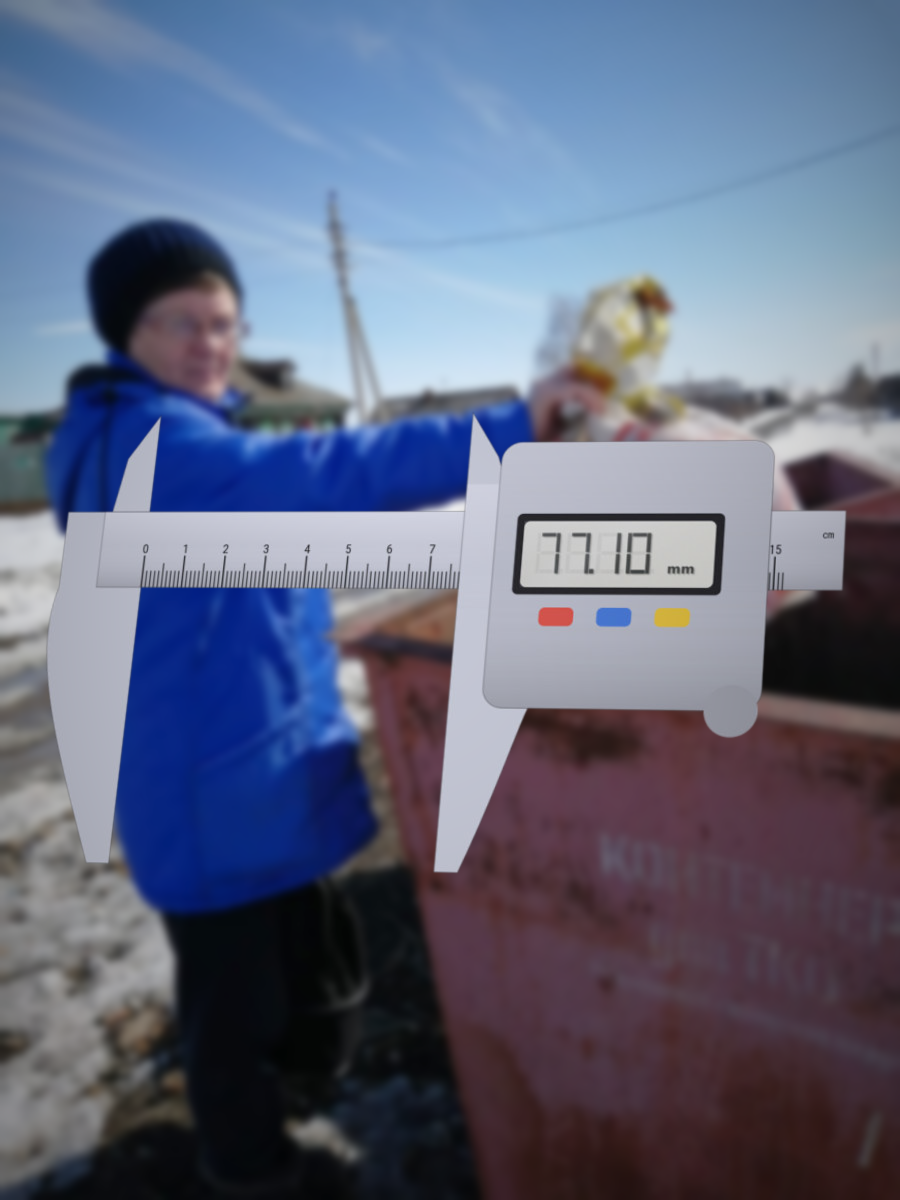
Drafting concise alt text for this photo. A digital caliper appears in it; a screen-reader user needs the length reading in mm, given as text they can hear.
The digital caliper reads 77.10 mm
